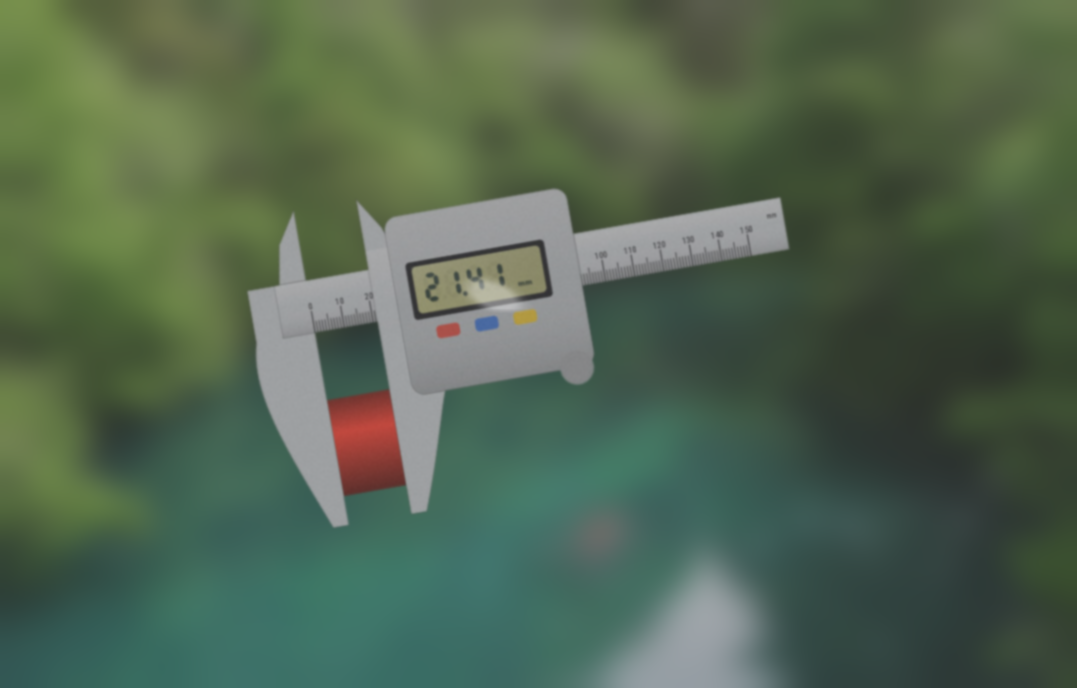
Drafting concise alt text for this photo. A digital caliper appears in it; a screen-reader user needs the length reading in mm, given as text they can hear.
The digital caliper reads 21.41 mm
